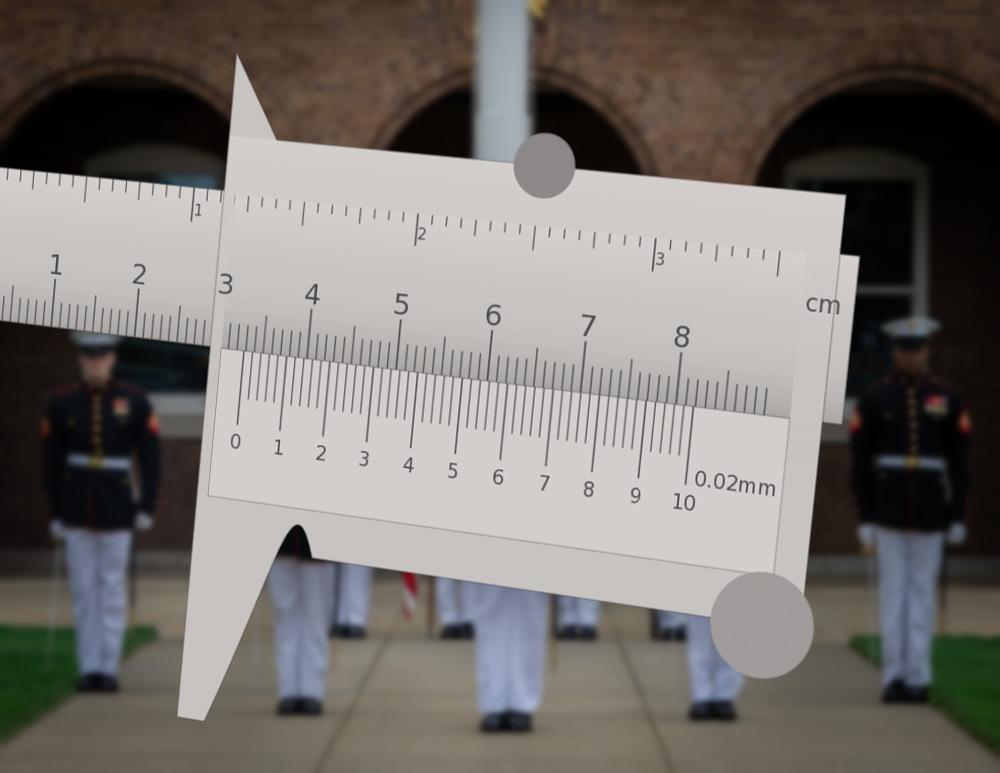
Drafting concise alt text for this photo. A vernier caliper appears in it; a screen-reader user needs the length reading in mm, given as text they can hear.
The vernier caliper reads 32.8 mm
